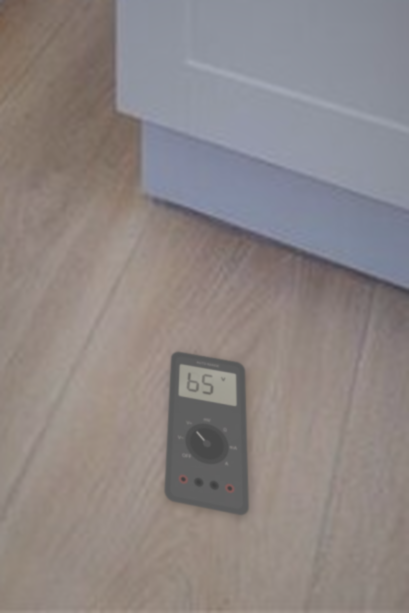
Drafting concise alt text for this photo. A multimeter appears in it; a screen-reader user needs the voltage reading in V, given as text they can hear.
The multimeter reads 65 V
